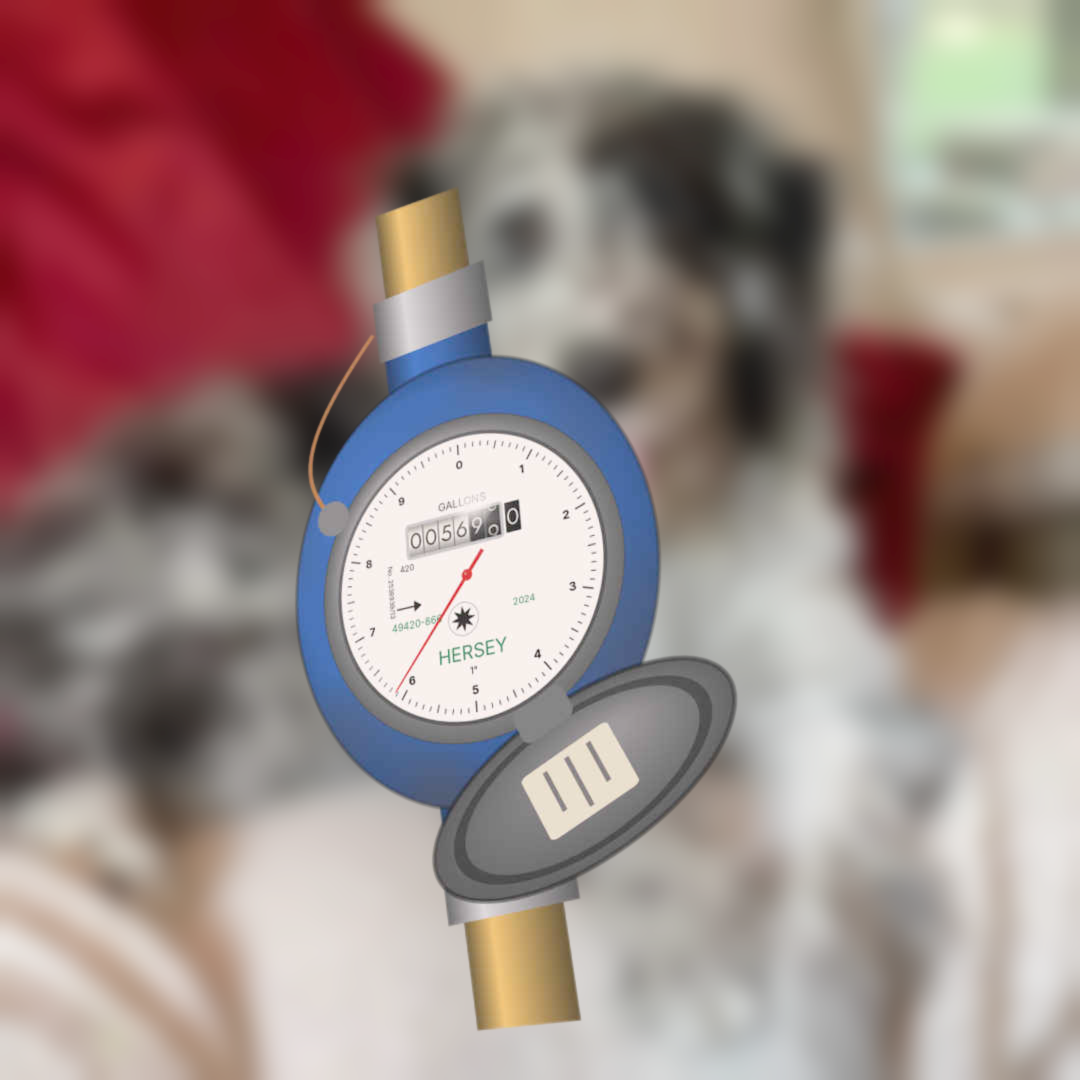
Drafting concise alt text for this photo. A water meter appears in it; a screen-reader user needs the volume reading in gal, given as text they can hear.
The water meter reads 56986.1 gal
